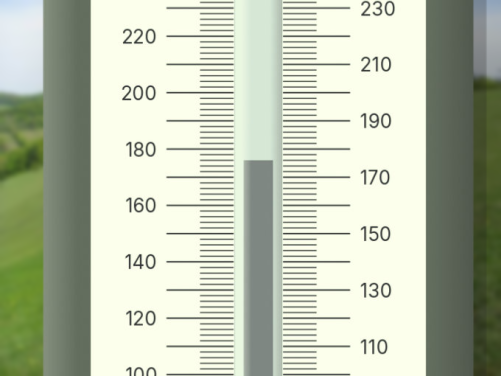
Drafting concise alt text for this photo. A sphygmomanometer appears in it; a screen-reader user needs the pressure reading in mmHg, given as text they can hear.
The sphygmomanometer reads 176 mmHg
